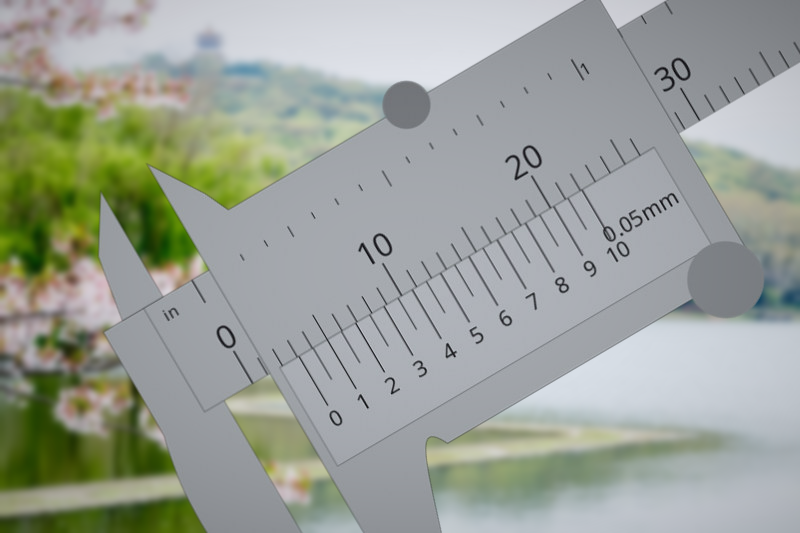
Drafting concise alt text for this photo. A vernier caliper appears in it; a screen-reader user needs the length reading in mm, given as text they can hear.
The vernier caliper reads 3.1 mm
